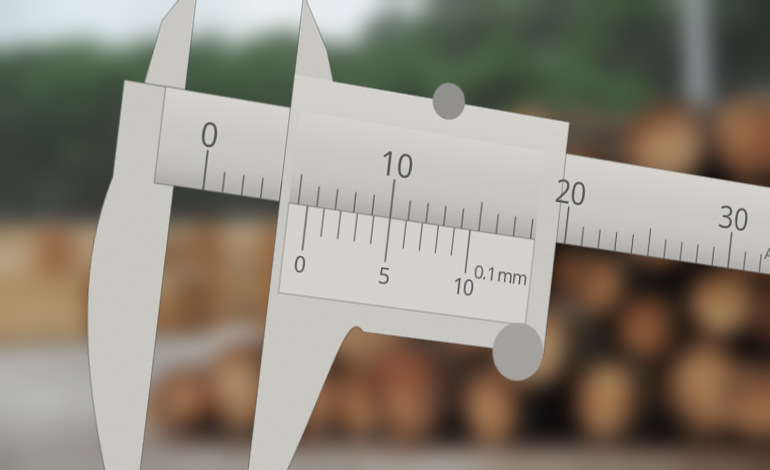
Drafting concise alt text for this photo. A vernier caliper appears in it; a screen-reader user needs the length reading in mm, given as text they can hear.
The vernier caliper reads 5.5 mm
